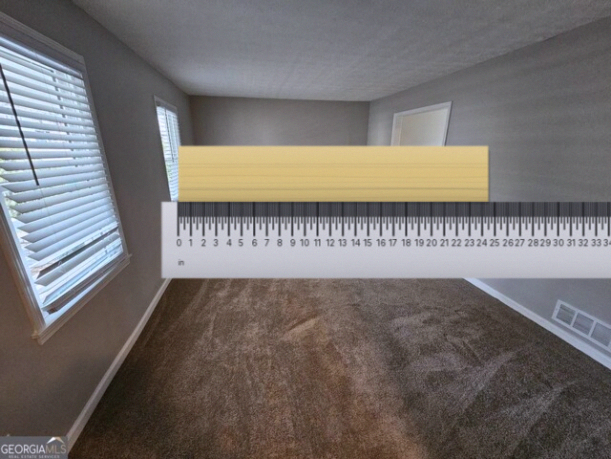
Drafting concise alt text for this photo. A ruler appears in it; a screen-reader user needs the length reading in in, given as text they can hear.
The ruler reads 24.5 in
